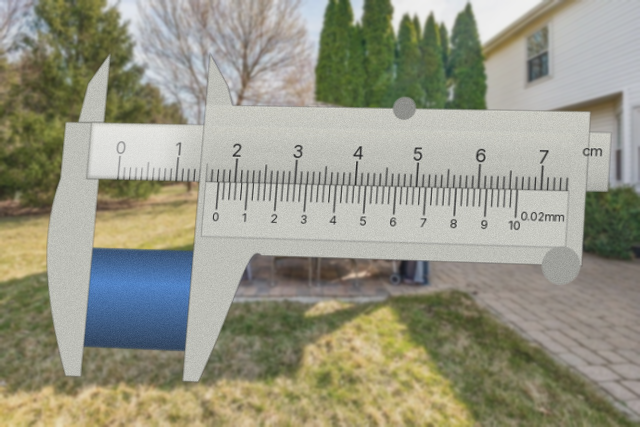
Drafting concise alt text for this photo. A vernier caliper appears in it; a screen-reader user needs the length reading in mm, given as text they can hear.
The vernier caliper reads 17.2 mm
